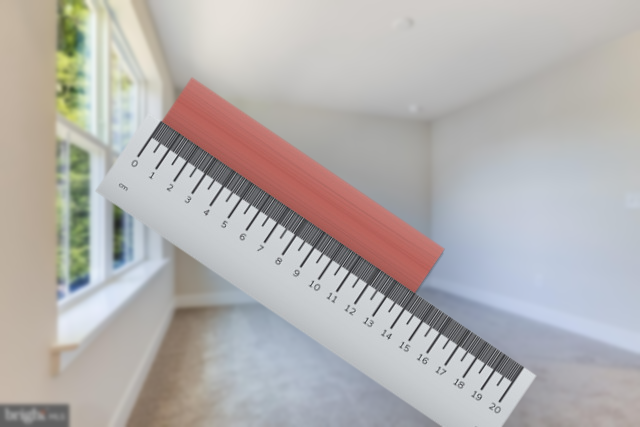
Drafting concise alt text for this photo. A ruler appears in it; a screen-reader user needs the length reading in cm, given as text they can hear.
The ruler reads 14 cm
